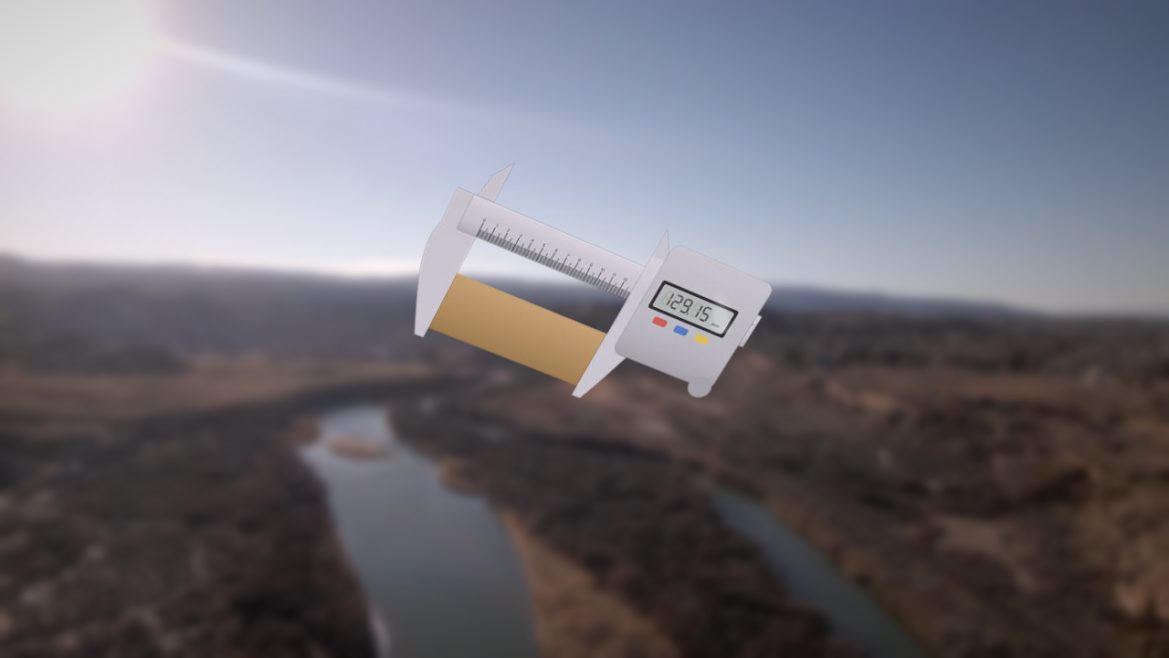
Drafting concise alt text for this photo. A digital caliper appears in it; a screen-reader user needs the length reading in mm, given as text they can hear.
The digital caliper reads 129.15 mm
